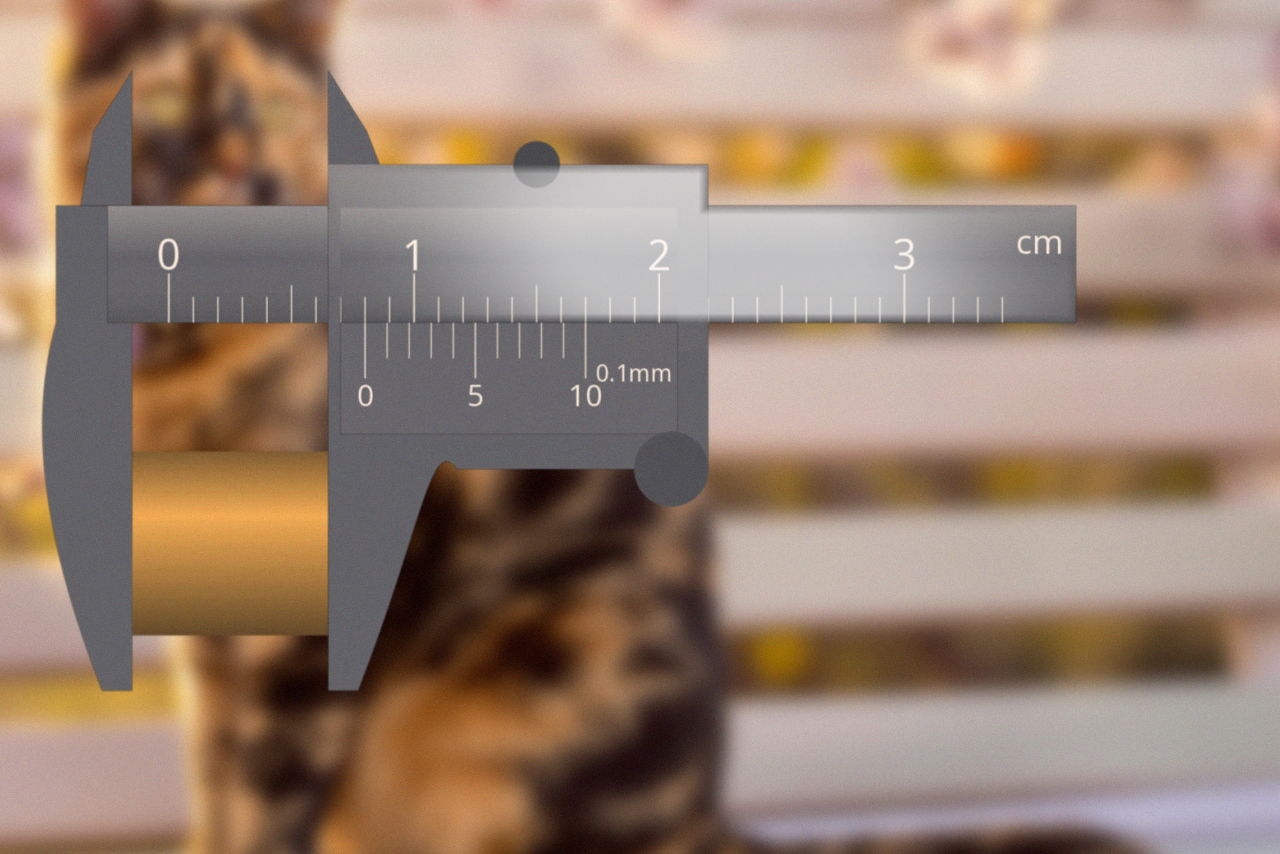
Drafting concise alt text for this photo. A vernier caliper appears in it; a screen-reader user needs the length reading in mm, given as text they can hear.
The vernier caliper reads 8.0 mm
